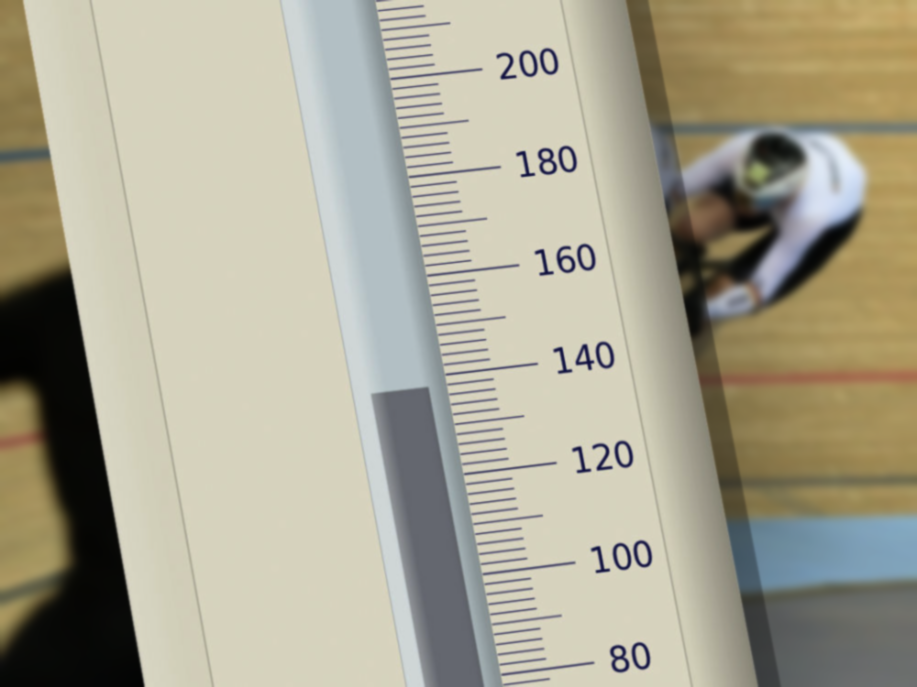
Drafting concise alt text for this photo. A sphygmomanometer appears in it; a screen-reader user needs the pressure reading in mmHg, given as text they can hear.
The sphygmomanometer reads 138 mmHg
